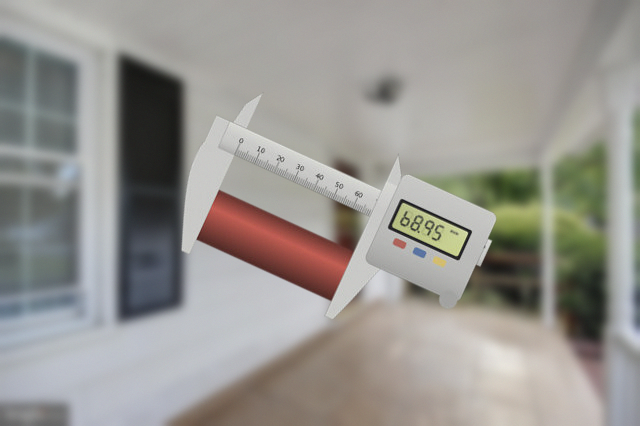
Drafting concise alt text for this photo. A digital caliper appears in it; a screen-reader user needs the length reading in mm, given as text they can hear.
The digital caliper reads 68.95 mm
